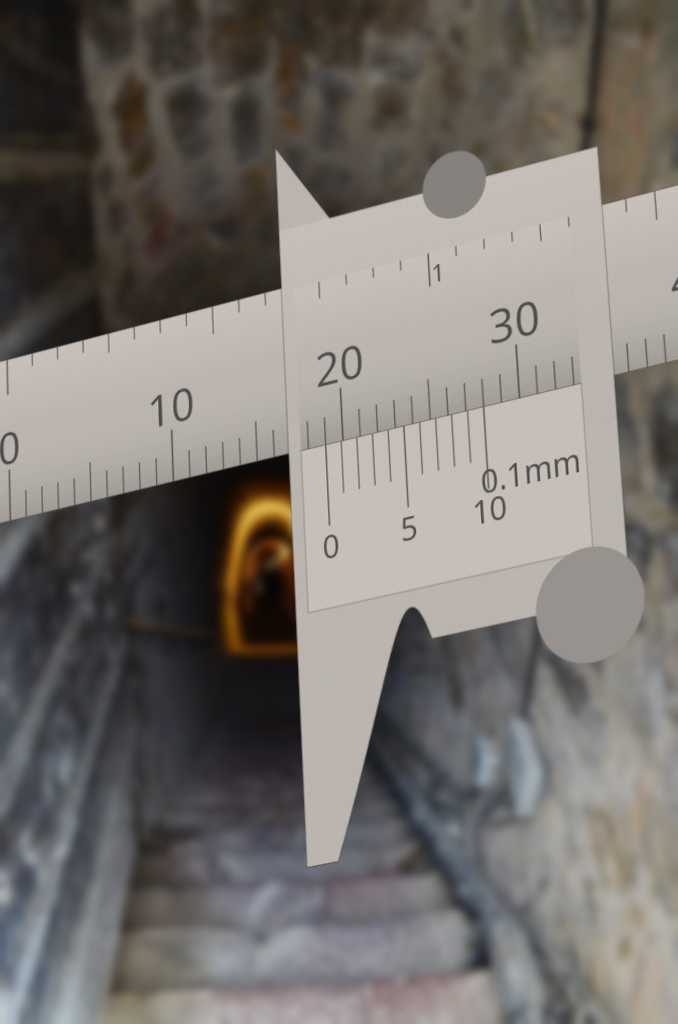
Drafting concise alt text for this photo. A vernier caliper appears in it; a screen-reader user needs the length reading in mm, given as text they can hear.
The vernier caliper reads 19.0 mm
